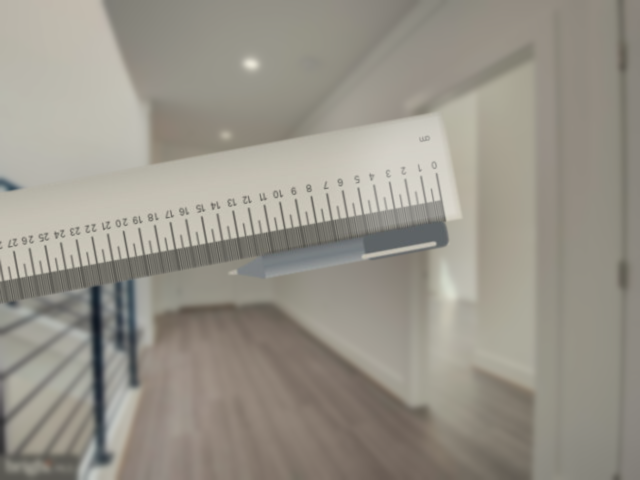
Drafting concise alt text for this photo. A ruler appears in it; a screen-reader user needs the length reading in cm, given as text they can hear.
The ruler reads 14 cm
